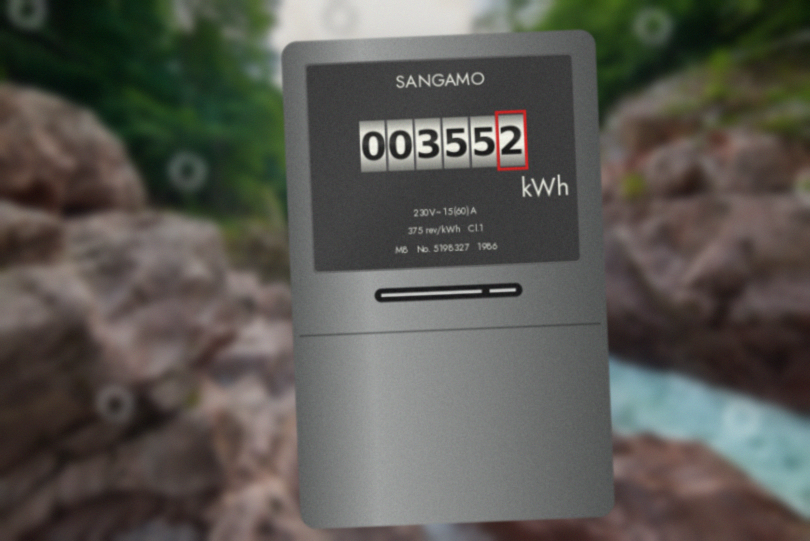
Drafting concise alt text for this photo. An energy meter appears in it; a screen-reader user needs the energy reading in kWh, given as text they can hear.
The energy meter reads 355.2 kWh
